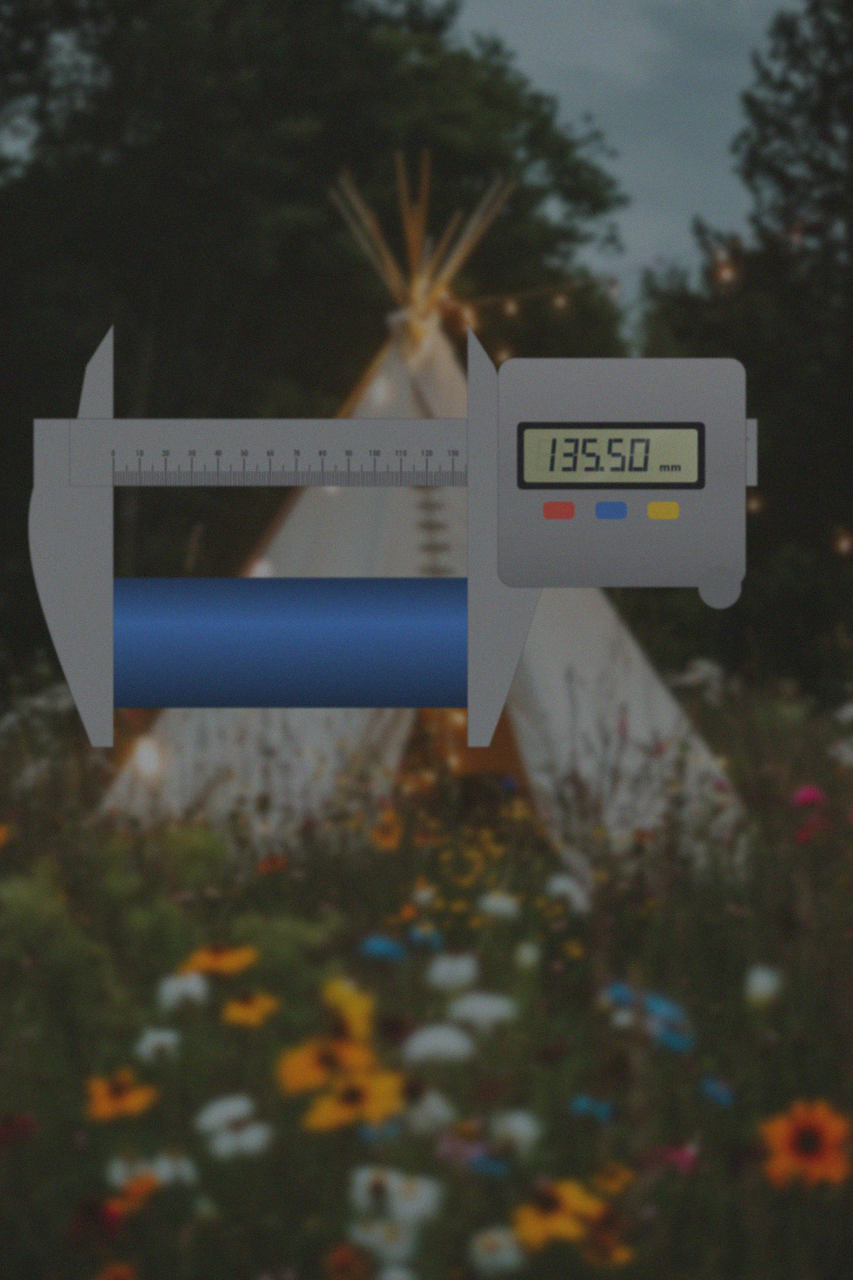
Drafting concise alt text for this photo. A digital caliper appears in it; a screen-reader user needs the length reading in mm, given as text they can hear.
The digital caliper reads 135.50 mm
